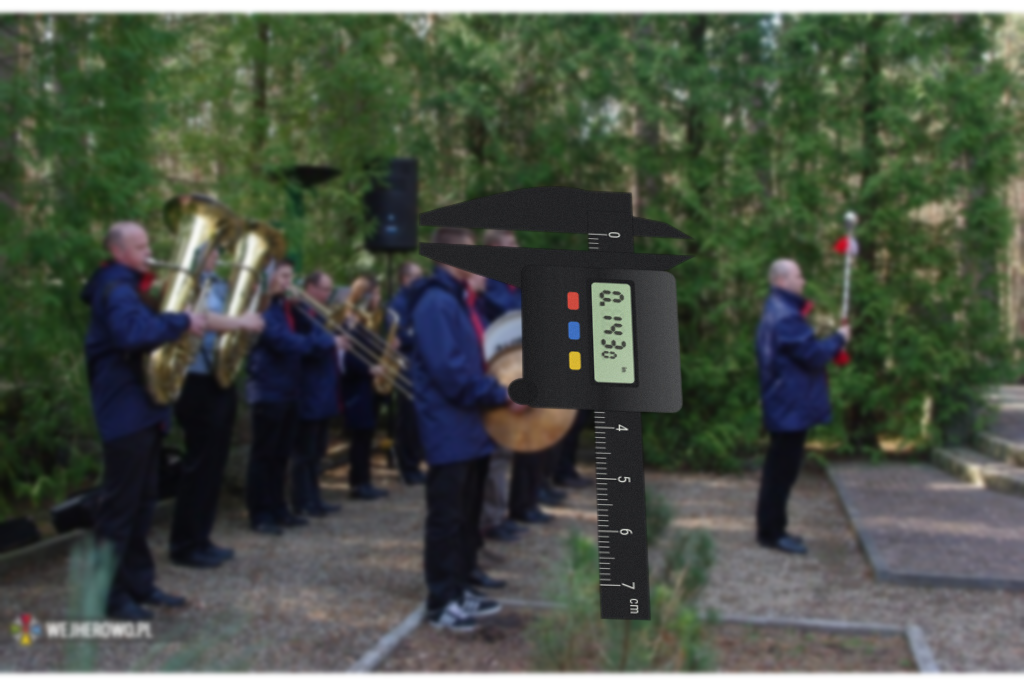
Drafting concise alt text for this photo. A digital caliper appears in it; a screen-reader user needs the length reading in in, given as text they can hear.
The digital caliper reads 0.1430 in
